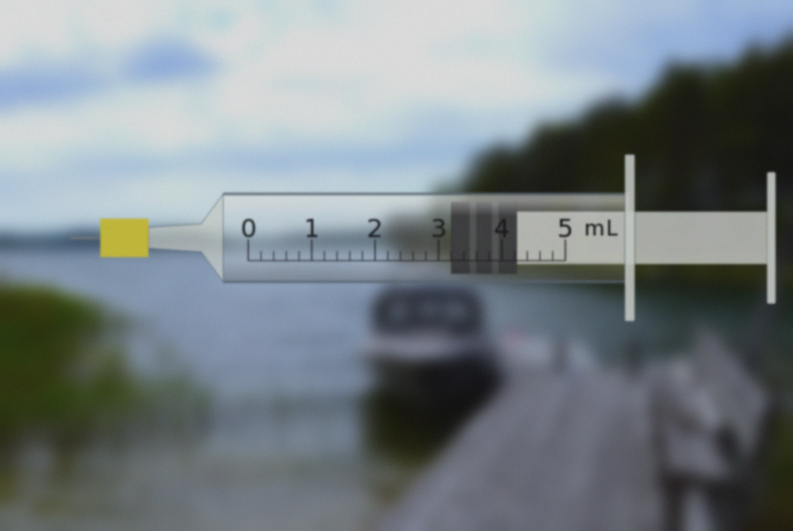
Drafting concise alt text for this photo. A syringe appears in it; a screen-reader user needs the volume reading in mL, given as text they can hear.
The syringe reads 3.2 mL
